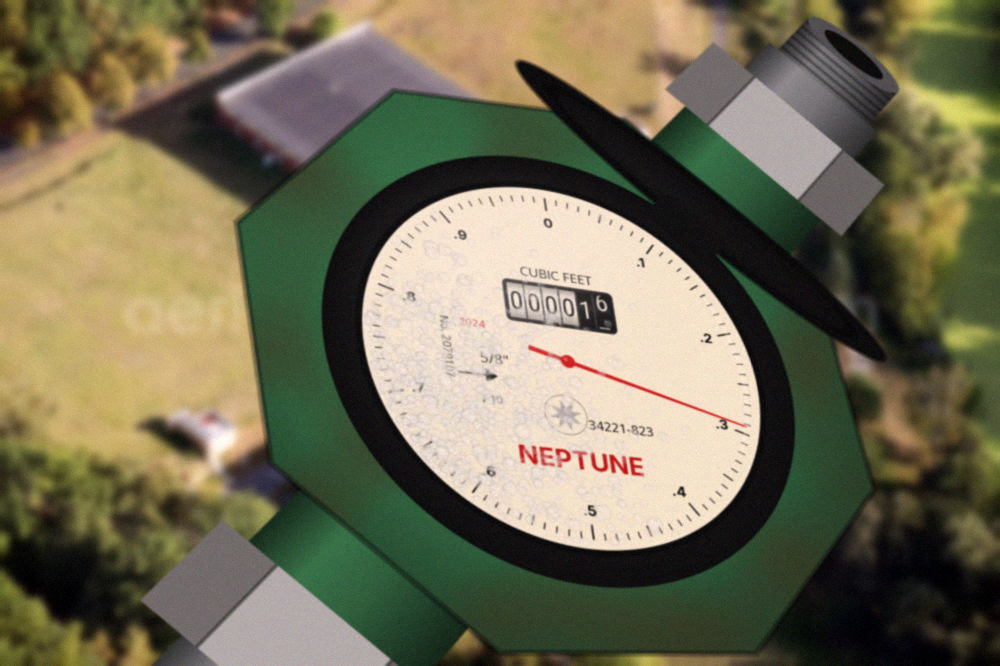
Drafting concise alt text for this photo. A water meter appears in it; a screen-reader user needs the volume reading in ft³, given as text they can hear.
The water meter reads 16.29 ft³
